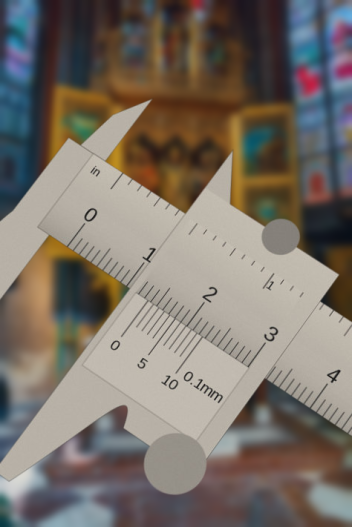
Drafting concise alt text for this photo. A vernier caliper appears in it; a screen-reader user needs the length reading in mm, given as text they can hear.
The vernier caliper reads 13.6 mm
